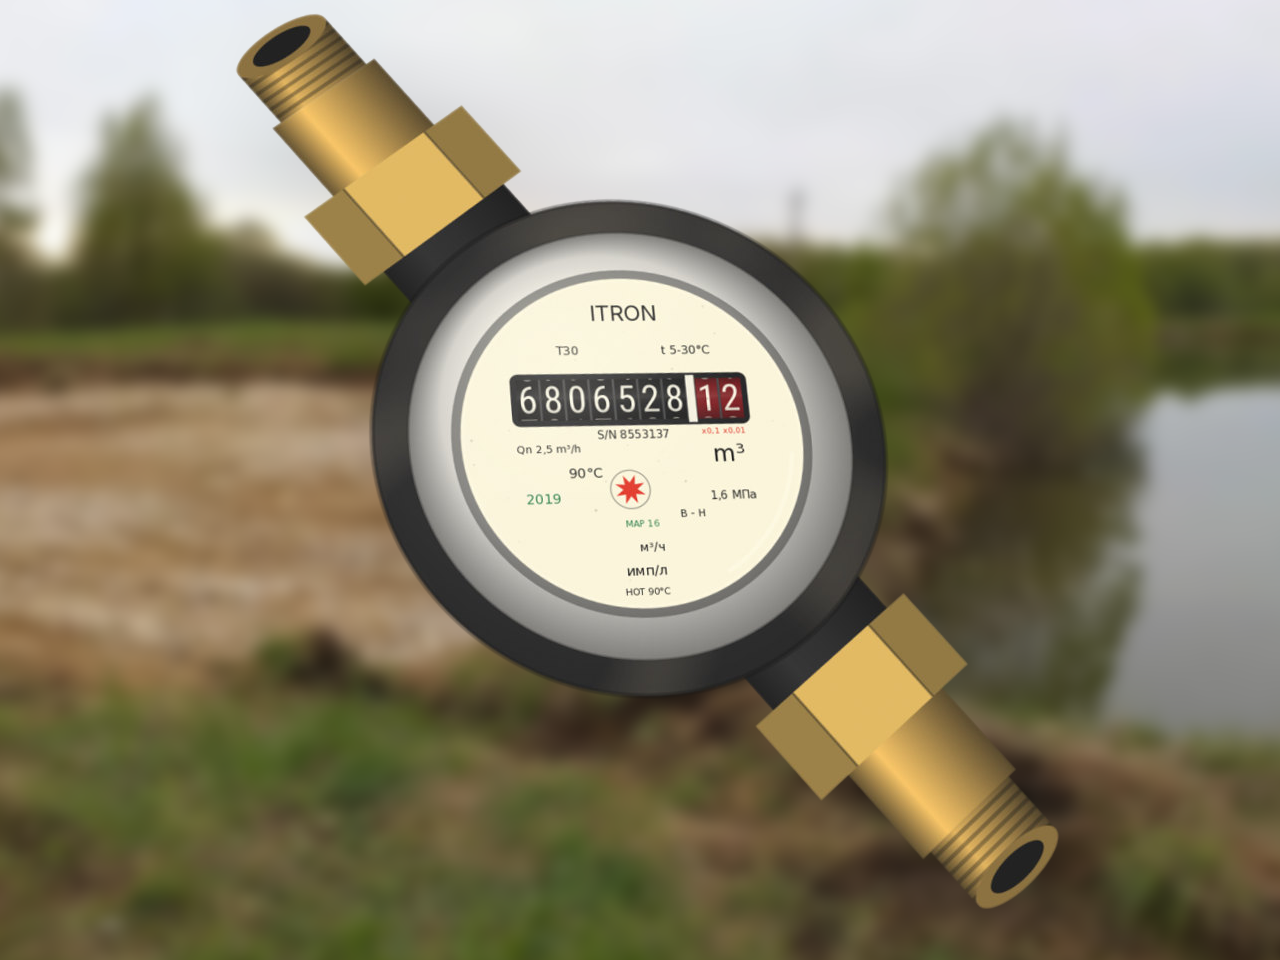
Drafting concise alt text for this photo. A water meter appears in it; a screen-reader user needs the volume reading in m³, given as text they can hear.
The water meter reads 6806528.12 m³
